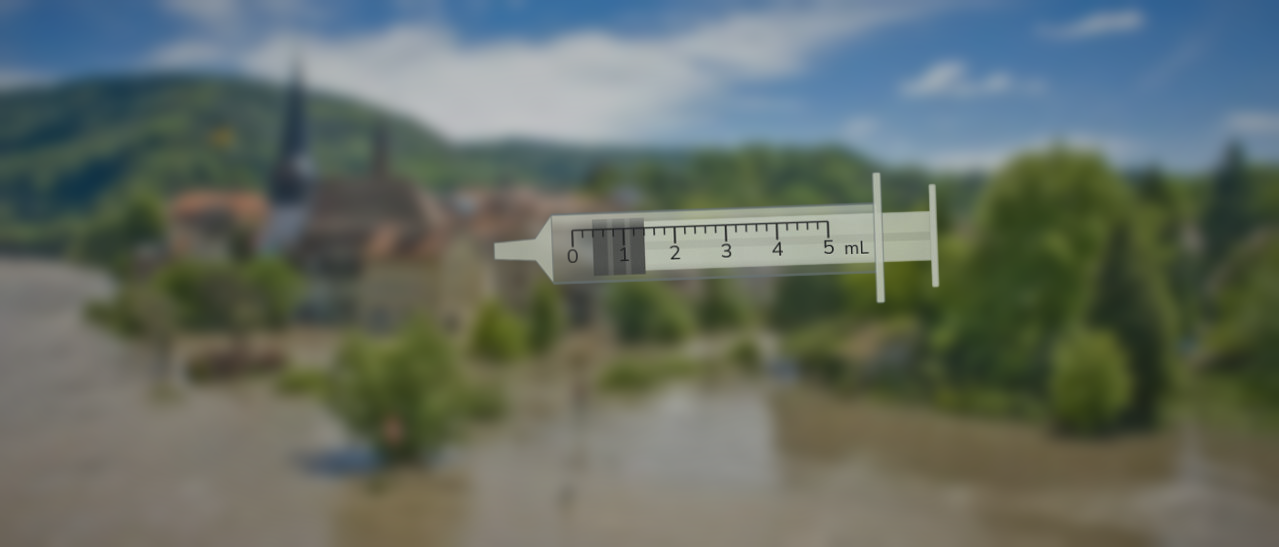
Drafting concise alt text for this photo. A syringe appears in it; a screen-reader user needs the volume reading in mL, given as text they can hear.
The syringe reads 0.4 mL
